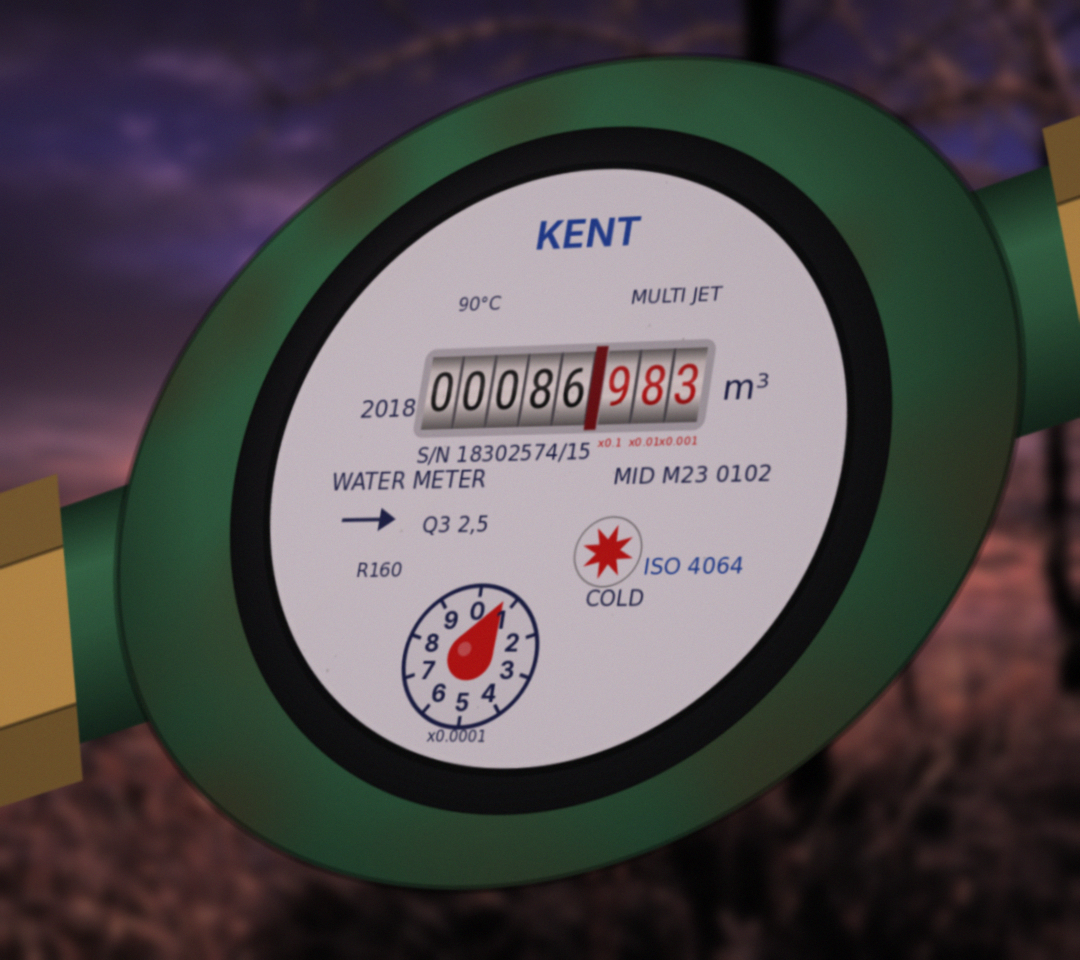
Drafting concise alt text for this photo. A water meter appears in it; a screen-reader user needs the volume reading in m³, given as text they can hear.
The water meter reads 86.9830 m³
